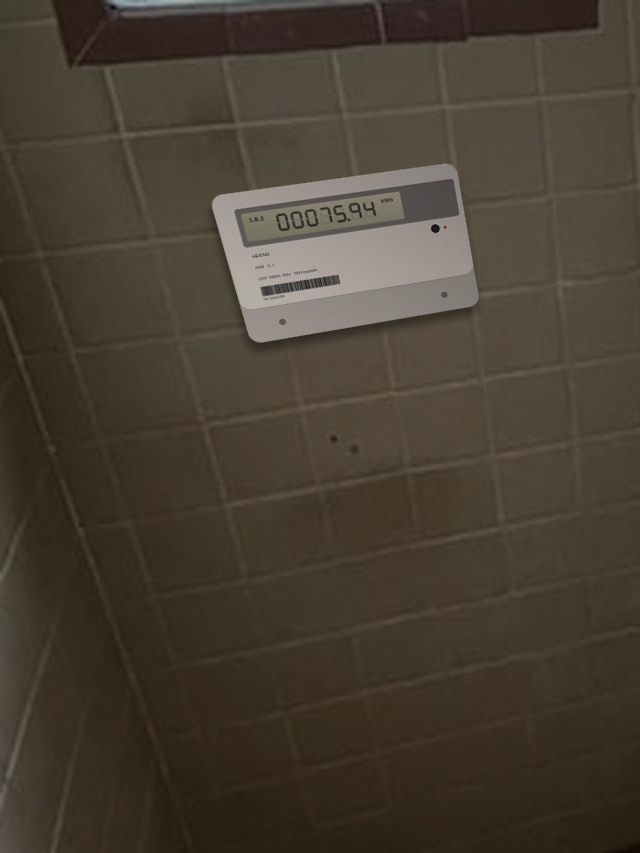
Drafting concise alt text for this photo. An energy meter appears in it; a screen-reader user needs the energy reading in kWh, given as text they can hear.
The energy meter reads 75.94 kWh
